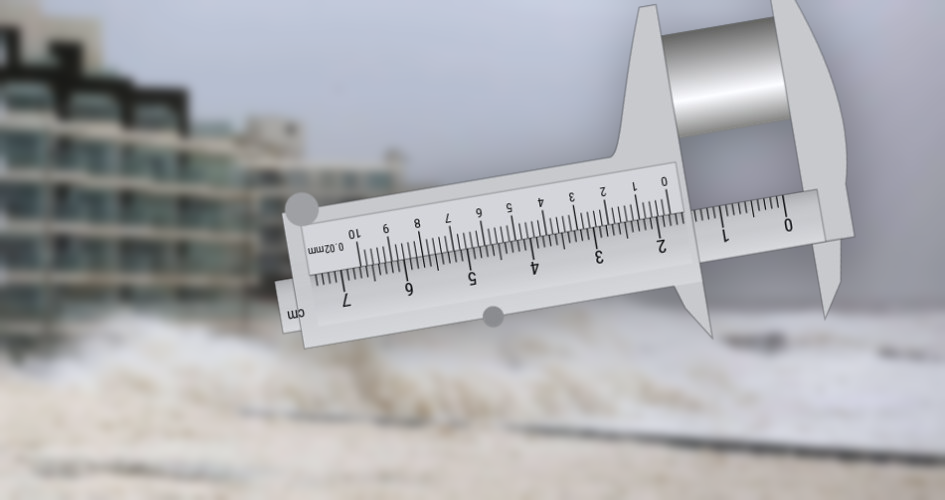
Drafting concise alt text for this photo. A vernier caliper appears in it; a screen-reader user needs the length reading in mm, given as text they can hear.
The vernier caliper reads 17.8 mm
